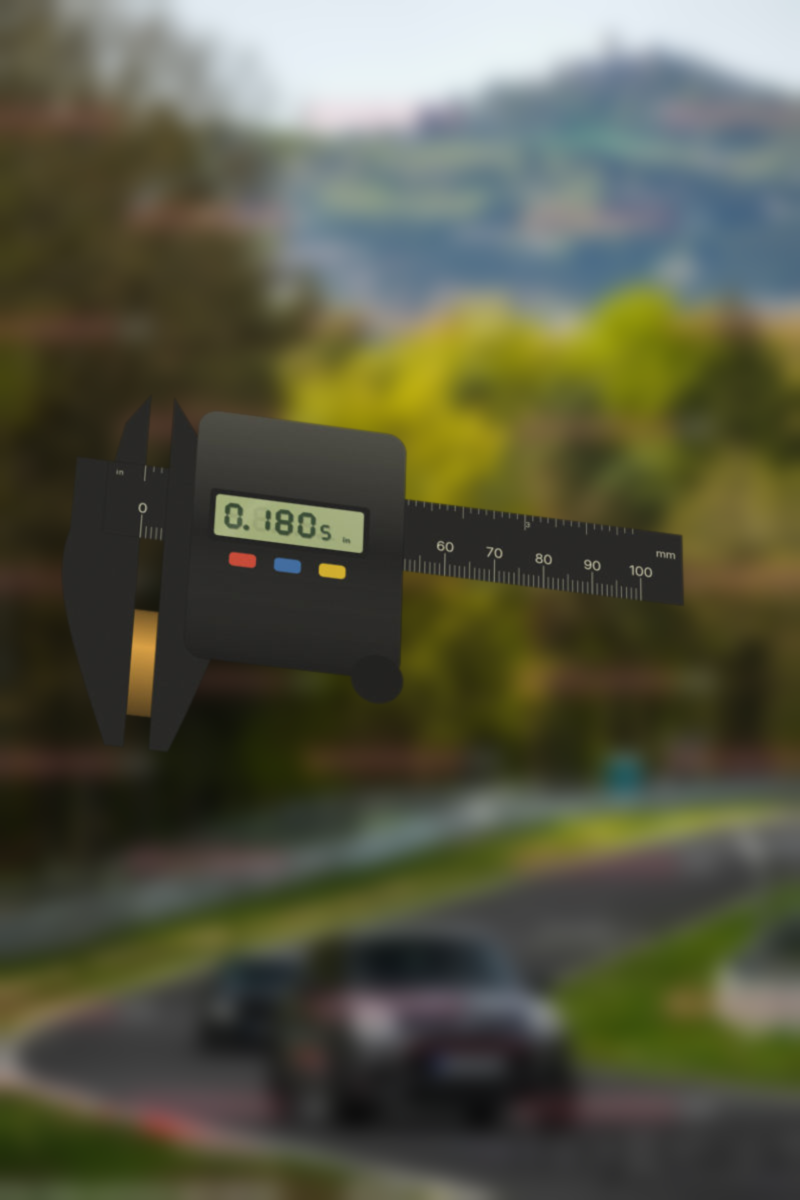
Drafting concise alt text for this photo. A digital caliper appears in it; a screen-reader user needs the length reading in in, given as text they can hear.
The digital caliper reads 0.1805 in
